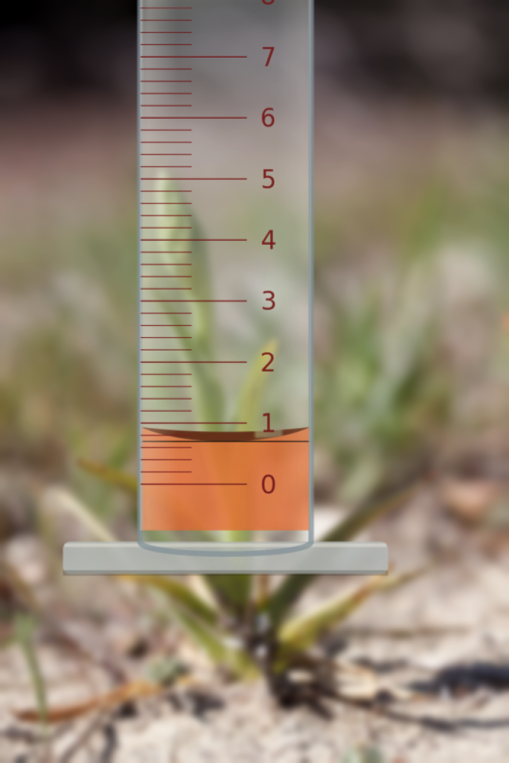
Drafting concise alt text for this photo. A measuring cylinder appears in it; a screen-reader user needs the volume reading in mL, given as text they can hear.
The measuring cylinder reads 0.7 mL
